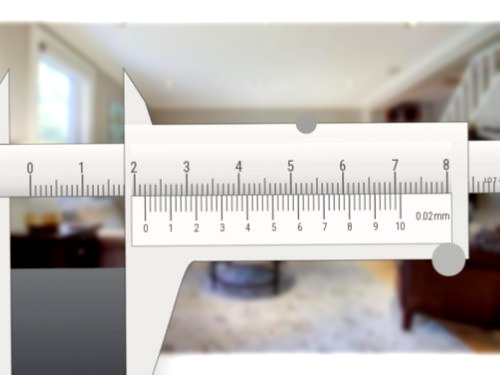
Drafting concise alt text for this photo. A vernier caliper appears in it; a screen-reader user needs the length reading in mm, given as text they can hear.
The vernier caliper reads 22.0 mm
